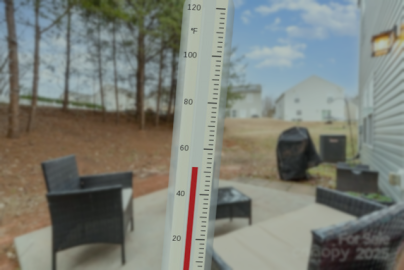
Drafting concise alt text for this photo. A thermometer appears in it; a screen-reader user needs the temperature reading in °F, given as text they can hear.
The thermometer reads 52 °F
